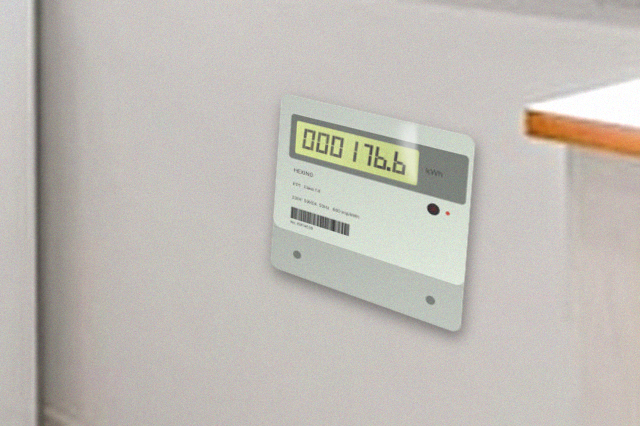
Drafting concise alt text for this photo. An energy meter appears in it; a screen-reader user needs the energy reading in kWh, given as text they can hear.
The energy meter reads 176.6 kWh
